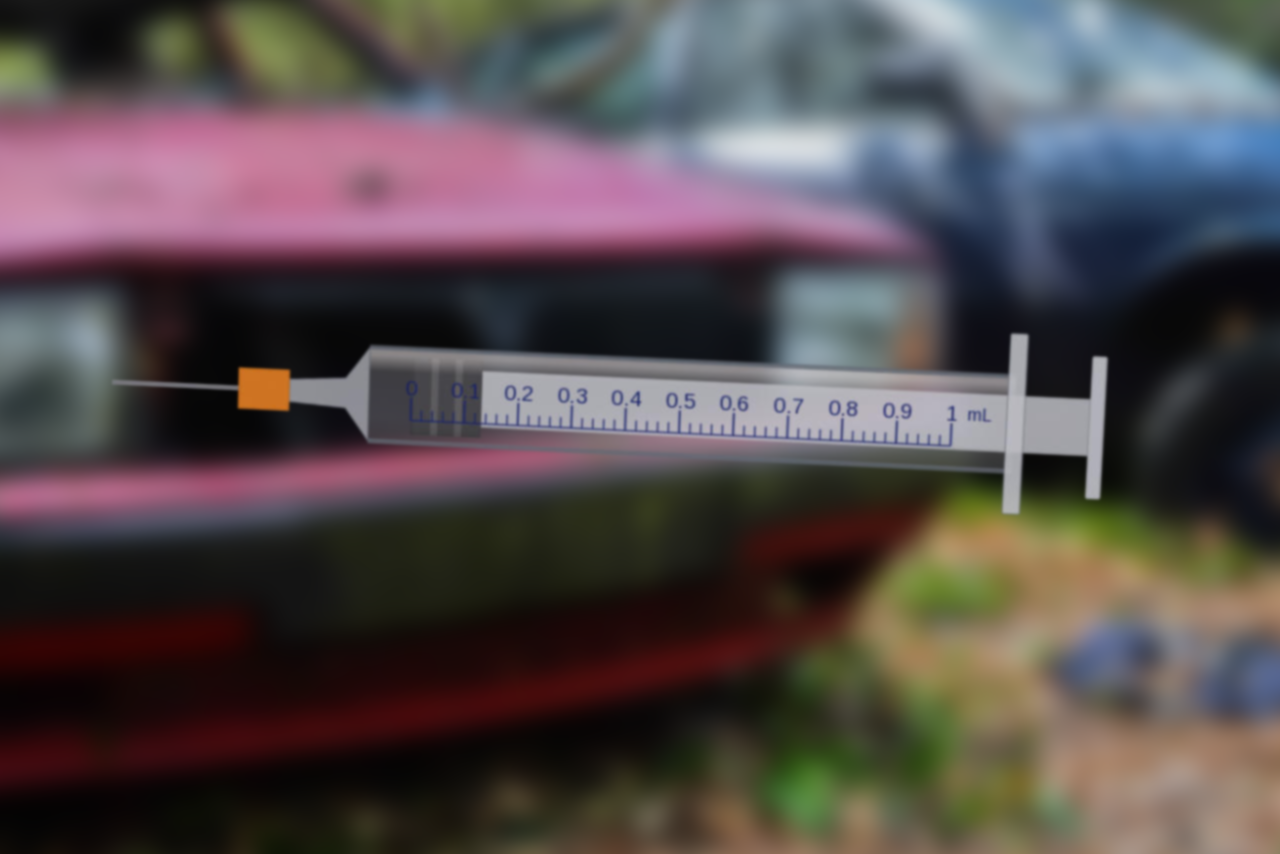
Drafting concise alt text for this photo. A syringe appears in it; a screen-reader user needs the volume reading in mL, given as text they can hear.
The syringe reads 0 mL
